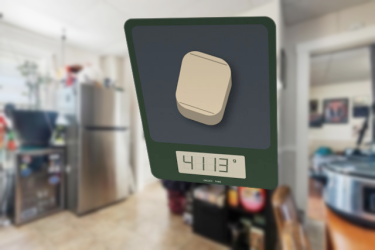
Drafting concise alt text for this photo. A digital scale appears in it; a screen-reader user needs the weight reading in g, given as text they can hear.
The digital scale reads 4113 g
